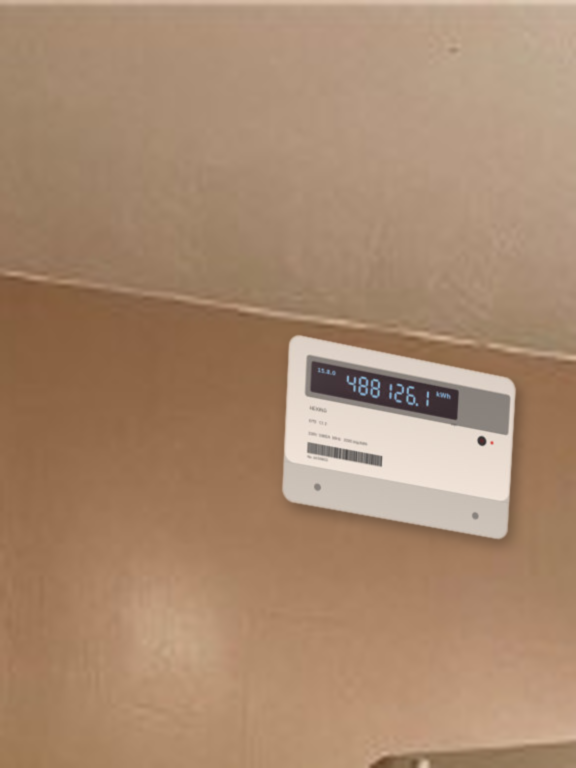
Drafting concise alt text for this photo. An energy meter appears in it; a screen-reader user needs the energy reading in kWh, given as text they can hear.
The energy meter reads 488126.1 kWh
